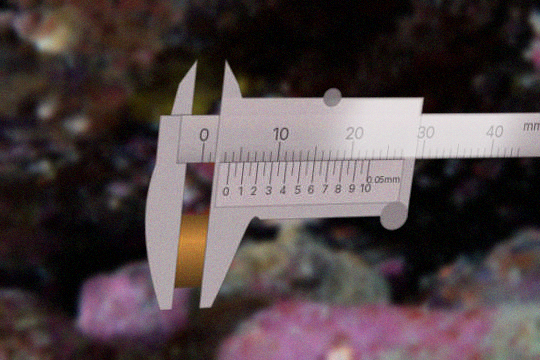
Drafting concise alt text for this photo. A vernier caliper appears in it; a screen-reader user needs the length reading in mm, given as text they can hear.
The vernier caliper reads 3.6 mm
